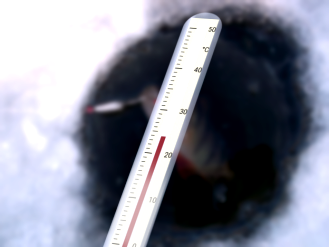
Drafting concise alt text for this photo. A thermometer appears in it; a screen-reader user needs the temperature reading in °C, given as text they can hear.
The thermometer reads 24 °C
